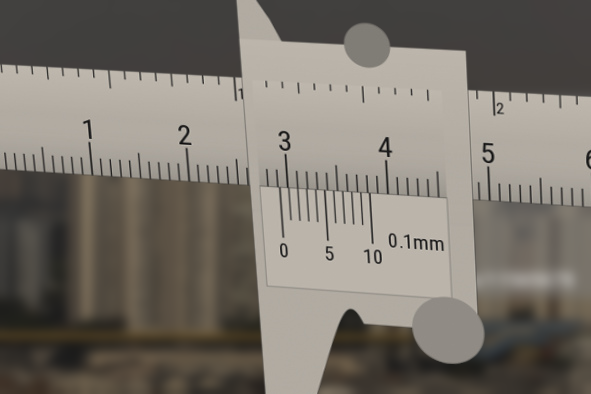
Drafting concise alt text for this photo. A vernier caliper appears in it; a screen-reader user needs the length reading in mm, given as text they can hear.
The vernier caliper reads 29.2 mm
